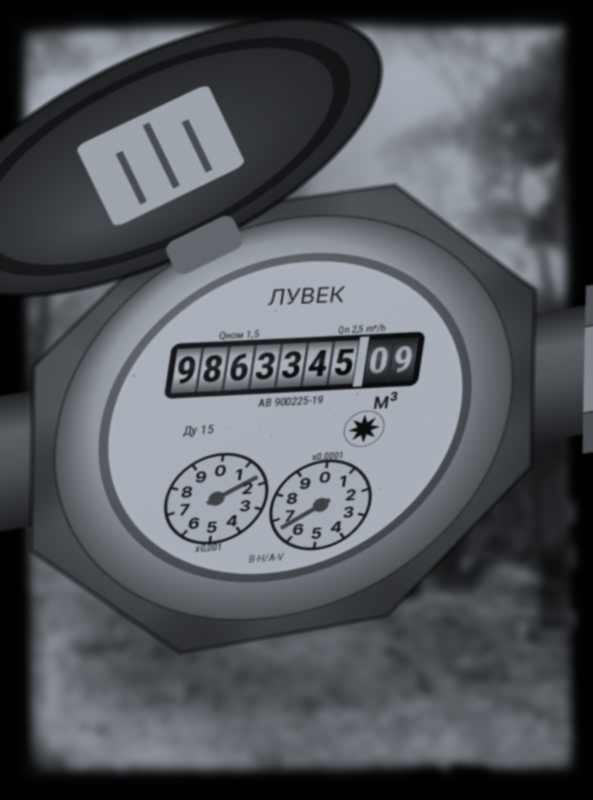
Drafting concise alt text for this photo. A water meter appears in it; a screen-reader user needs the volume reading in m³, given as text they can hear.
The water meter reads 9863345.0916 m³
